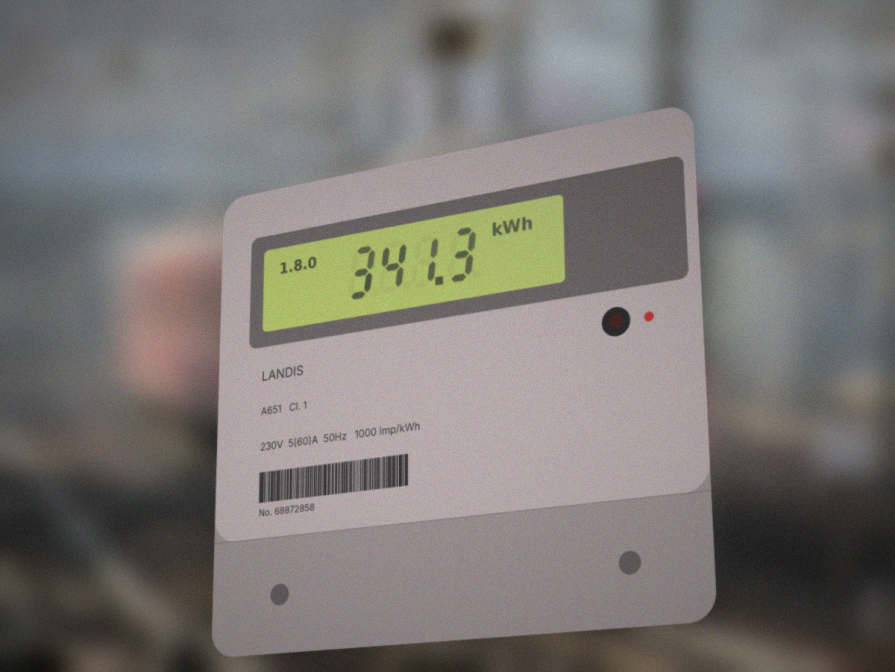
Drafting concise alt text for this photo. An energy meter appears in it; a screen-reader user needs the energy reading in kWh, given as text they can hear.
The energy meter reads 341.3 kWh
